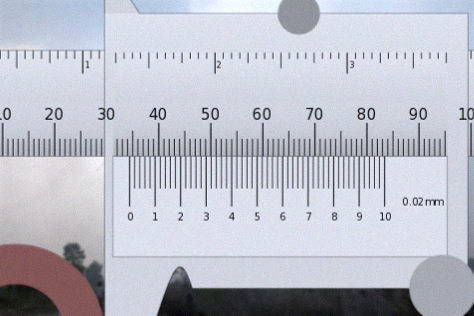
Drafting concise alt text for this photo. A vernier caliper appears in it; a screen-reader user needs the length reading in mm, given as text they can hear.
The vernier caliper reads 34.4 mm
